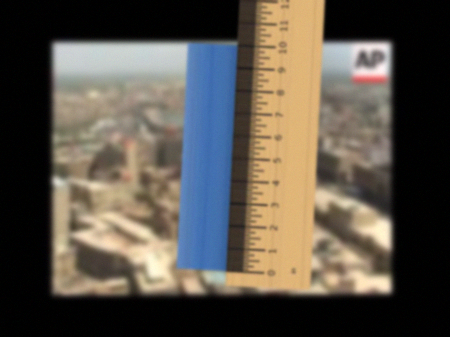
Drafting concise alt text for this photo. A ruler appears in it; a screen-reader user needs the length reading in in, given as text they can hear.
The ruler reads 10 in
